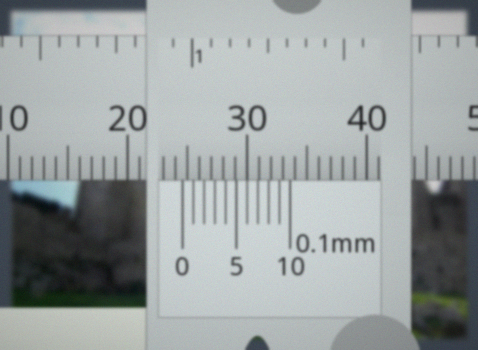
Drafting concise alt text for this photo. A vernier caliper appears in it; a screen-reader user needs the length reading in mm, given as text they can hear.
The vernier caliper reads 24.6 mm
